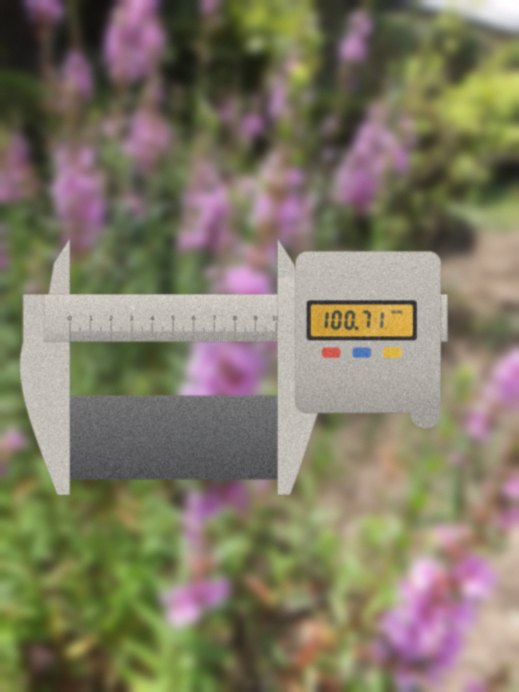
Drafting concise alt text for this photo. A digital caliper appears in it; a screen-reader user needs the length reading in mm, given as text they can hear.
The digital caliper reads 100.71 mm
